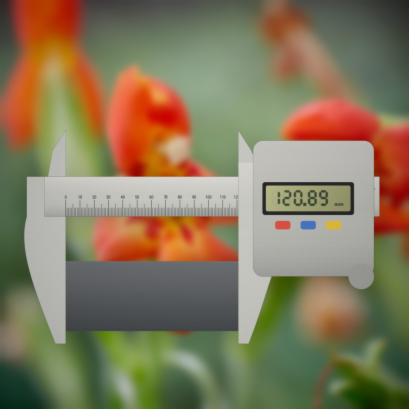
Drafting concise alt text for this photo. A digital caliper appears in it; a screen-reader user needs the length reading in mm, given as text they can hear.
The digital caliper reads 120.89 mm
